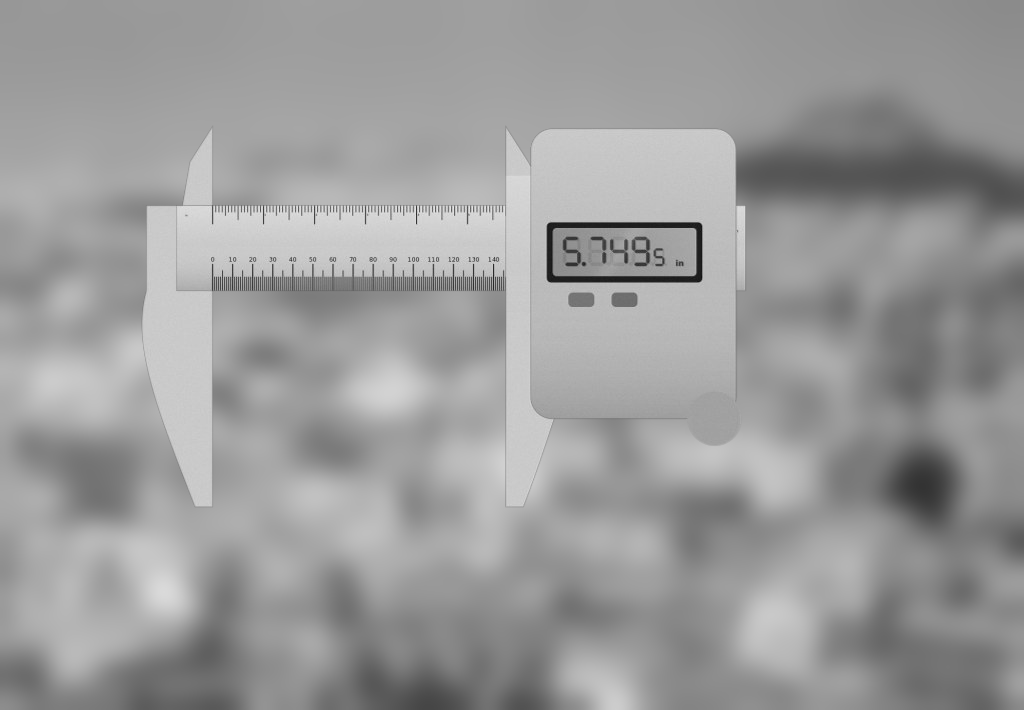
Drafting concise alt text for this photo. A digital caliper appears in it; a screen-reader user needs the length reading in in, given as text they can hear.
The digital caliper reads 5.7495 in
